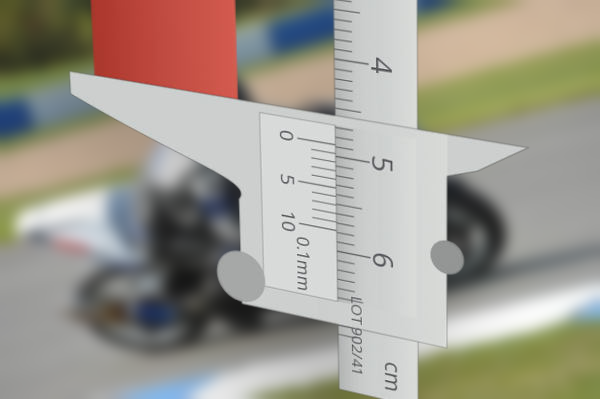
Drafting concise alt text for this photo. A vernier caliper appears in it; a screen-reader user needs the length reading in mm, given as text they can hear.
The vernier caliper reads 48.8 mm
